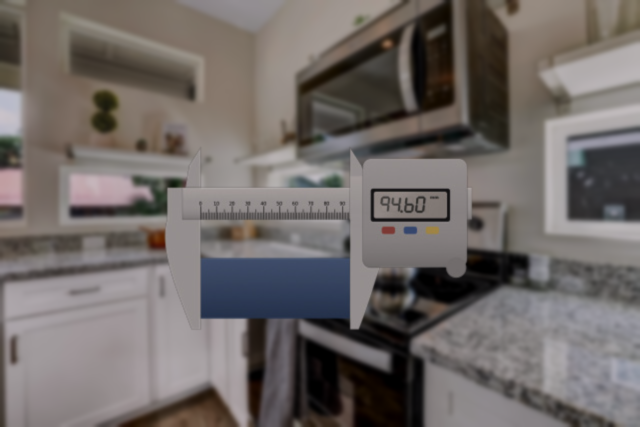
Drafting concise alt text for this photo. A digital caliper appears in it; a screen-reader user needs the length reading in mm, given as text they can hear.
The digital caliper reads 94.60 mm
